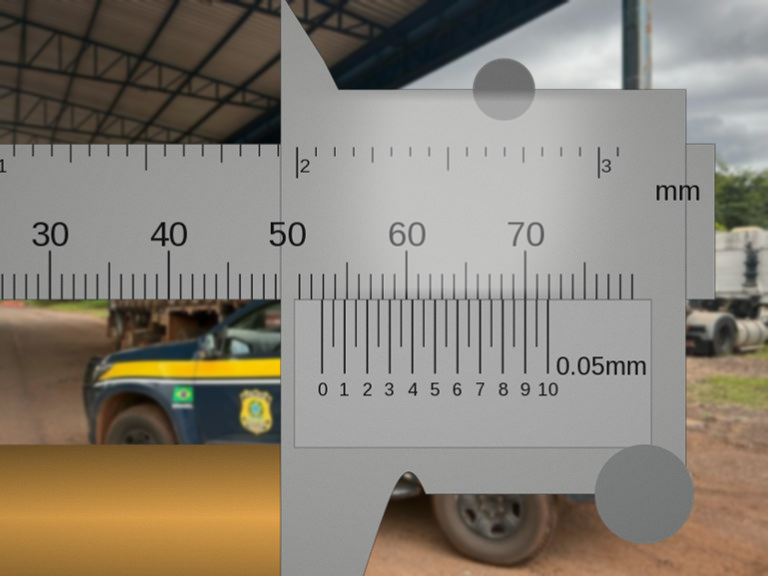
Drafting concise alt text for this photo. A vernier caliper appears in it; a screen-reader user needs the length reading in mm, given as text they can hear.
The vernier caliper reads 52.9 mm
